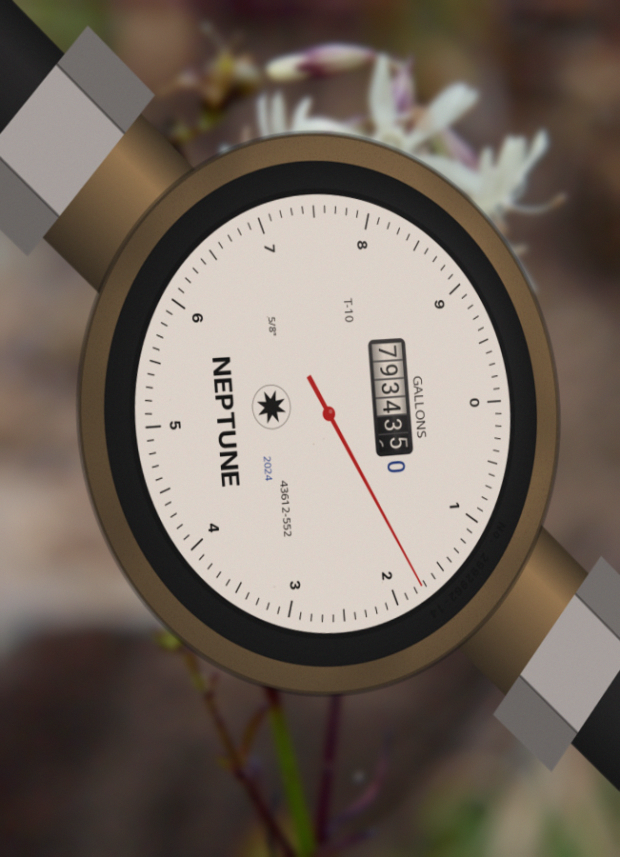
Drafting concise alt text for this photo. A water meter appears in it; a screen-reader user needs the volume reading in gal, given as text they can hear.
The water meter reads 7934351.7 gal
